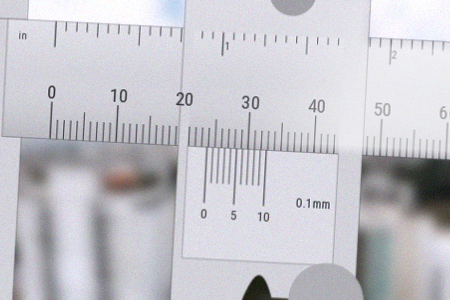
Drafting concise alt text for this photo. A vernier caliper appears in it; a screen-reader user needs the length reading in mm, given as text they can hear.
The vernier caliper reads 23.8 mm
